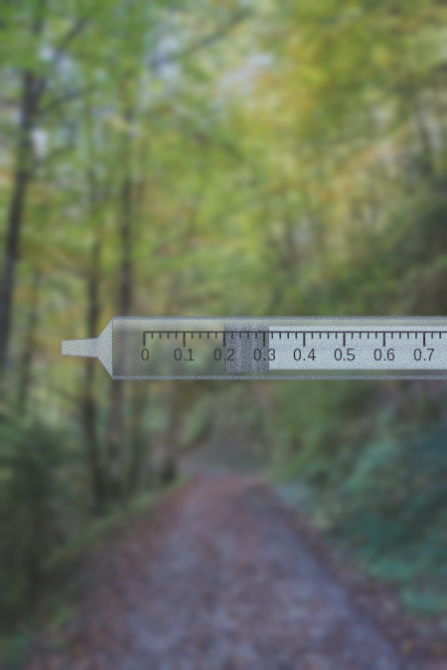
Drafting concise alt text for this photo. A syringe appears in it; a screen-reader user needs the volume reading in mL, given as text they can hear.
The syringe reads 0.2 mL
